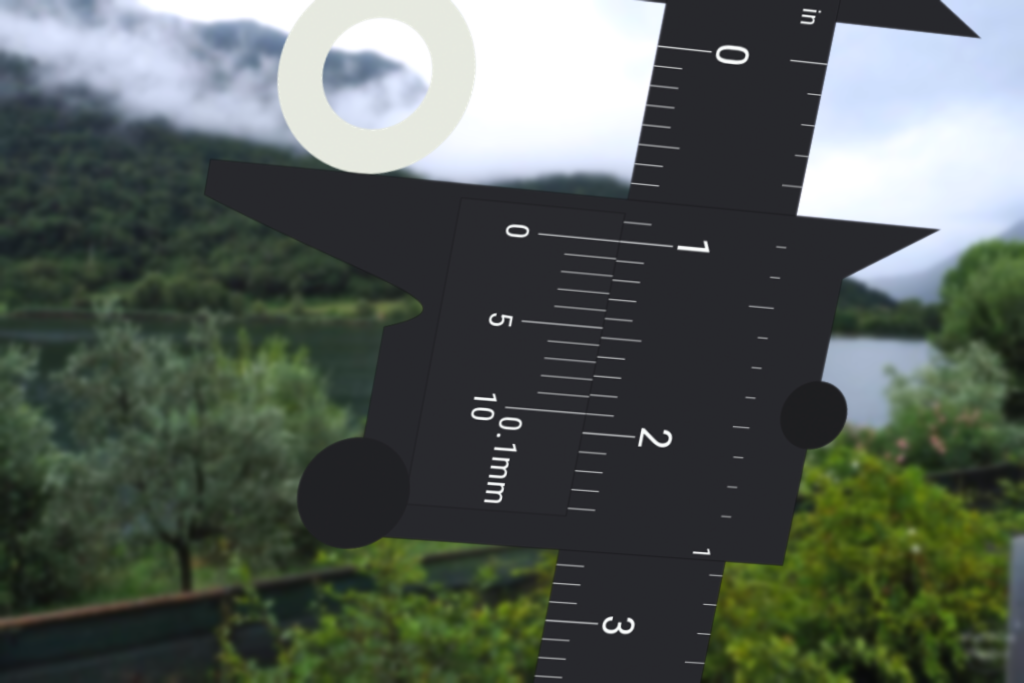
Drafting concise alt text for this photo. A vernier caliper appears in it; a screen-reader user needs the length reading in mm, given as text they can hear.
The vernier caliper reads 10.0 mm
